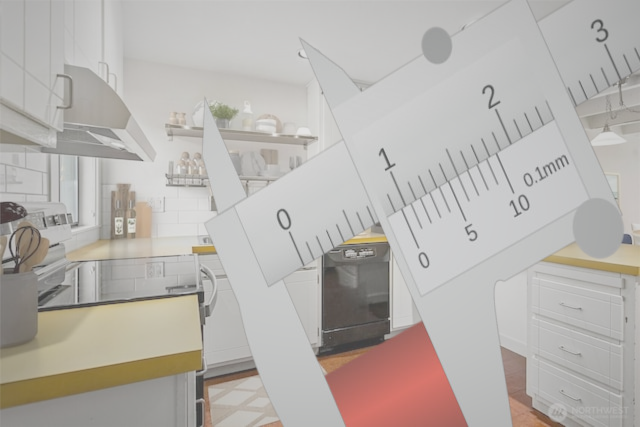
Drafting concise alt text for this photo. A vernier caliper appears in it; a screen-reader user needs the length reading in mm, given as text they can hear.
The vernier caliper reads 9.6 mm
